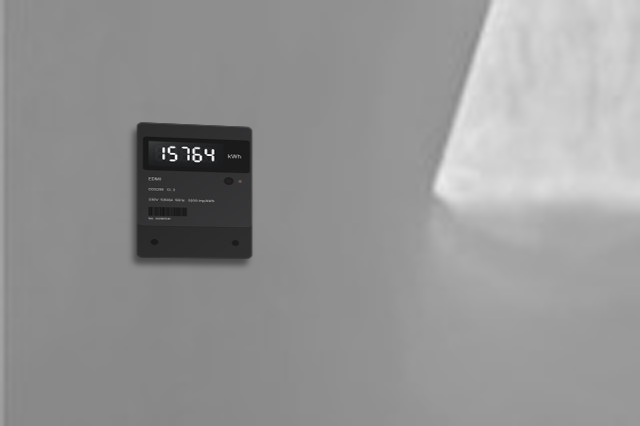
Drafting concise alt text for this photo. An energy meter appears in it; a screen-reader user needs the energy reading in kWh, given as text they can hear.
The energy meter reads 15764 kWh
